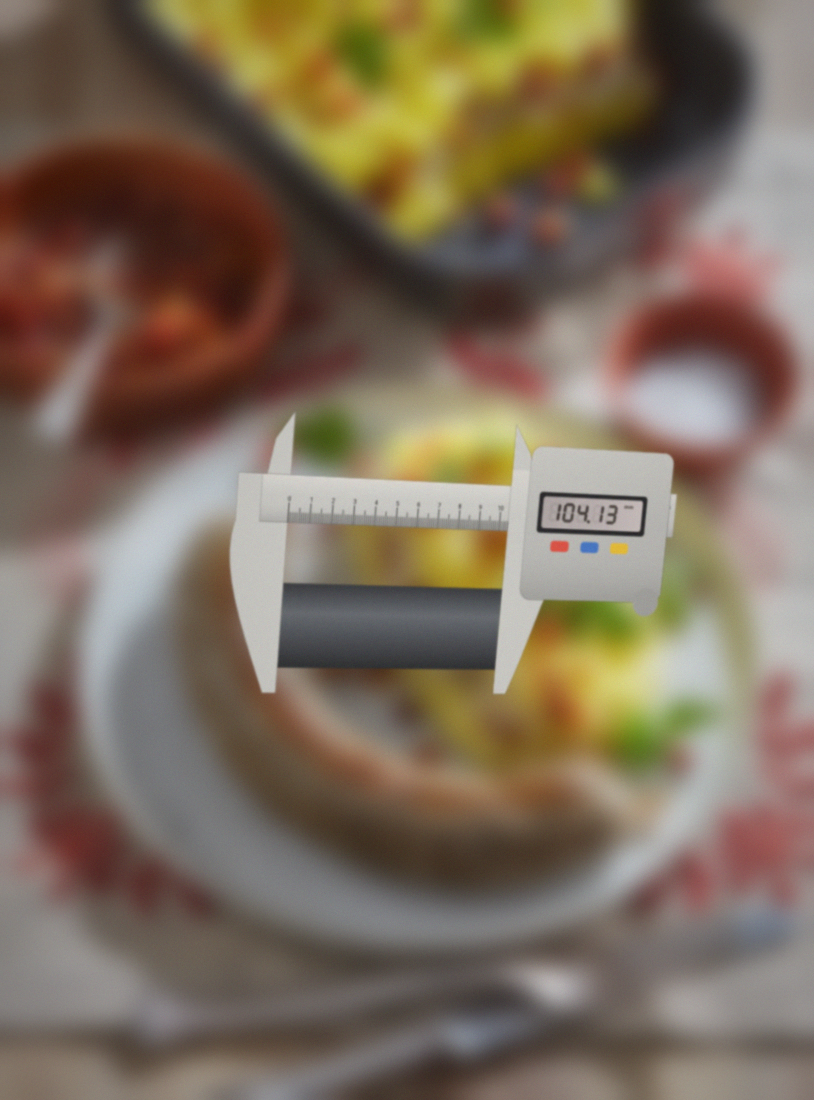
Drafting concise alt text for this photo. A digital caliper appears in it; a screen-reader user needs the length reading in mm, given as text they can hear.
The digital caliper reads 104.13 mm
